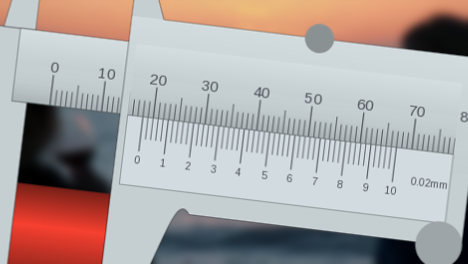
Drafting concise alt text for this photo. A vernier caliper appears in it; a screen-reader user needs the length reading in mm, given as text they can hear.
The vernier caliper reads 18.0 mm
